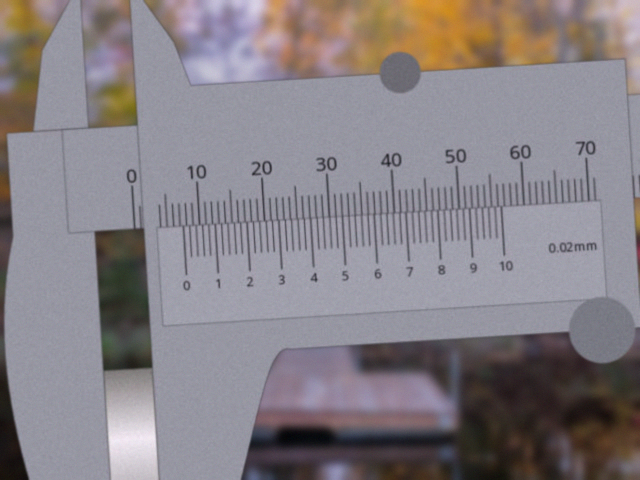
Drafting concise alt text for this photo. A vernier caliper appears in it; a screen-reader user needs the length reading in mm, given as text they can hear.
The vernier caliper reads 7.5 mm
